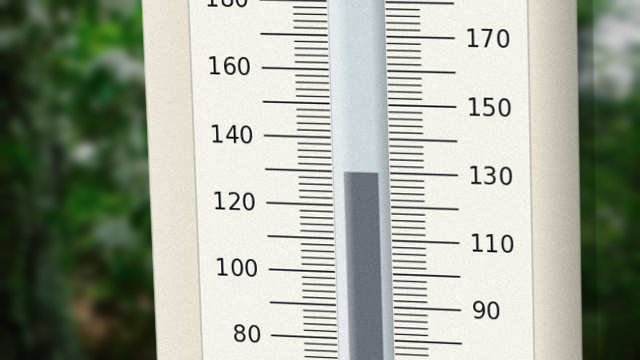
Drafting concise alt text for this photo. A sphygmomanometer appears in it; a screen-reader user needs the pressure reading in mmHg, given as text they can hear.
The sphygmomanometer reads 130 mmHg
